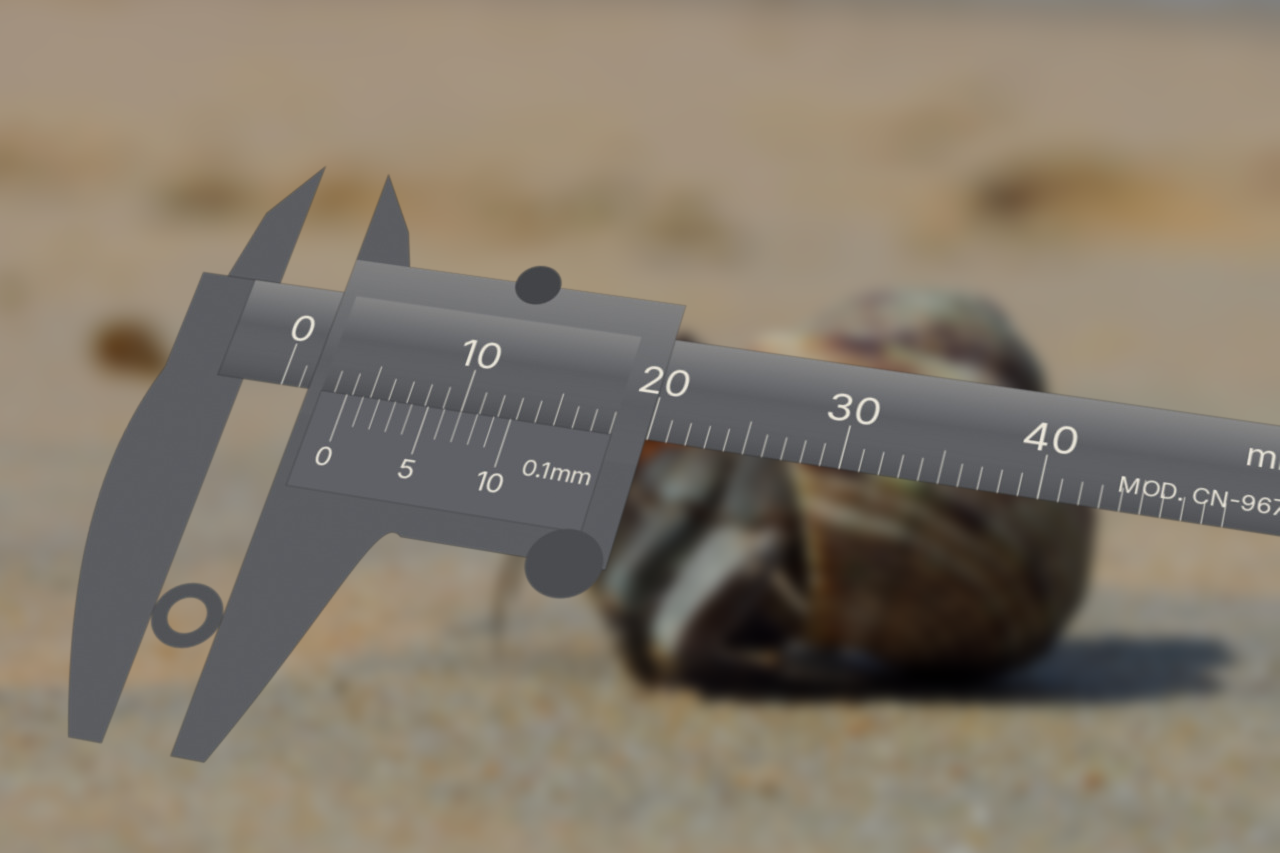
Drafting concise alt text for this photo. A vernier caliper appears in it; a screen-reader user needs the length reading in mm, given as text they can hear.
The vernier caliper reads 3.7 mm
